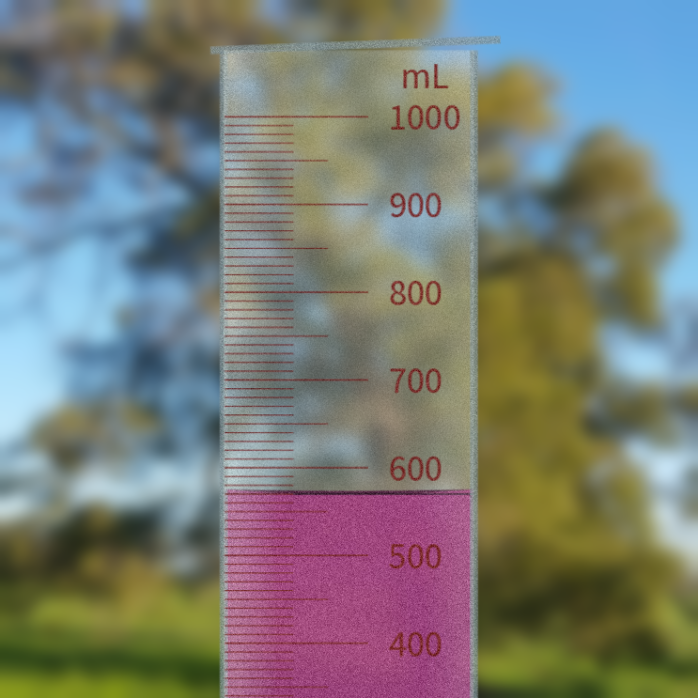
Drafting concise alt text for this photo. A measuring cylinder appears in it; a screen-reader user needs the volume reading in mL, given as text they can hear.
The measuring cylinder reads 570 mL
